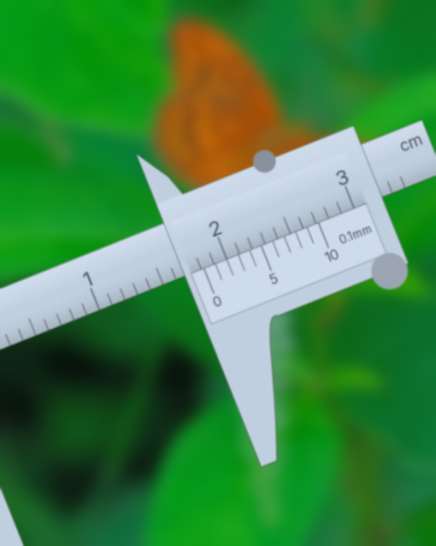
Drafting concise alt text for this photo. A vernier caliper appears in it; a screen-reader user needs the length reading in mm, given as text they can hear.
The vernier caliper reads 18.2 mm
